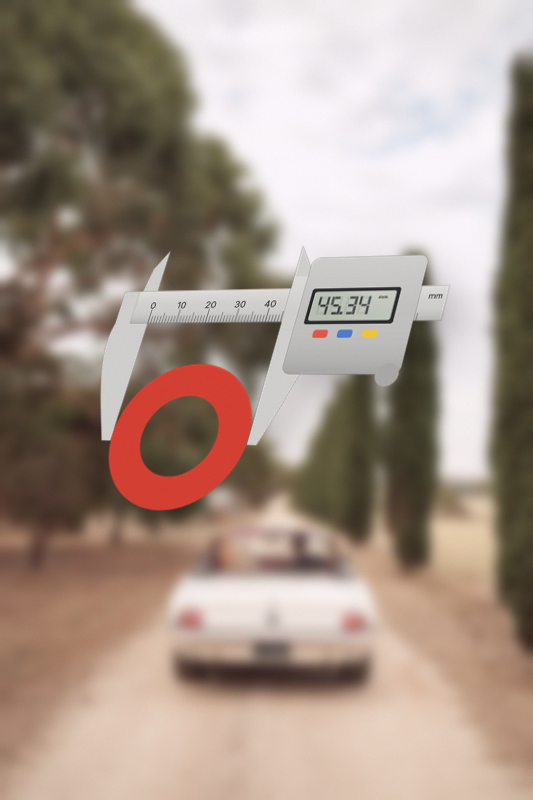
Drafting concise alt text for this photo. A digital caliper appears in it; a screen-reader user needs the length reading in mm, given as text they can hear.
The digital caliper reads 45.34 mm
